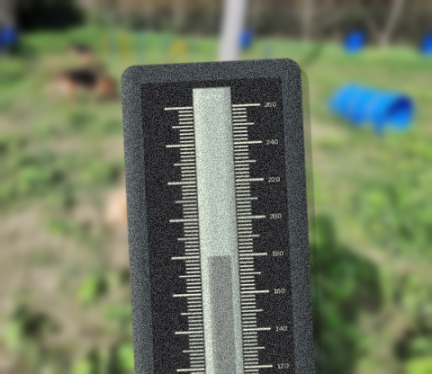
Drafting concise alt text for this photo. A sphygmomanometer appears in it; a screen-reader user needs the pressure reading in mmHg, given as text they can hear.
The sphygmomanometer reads 180 mmHg
